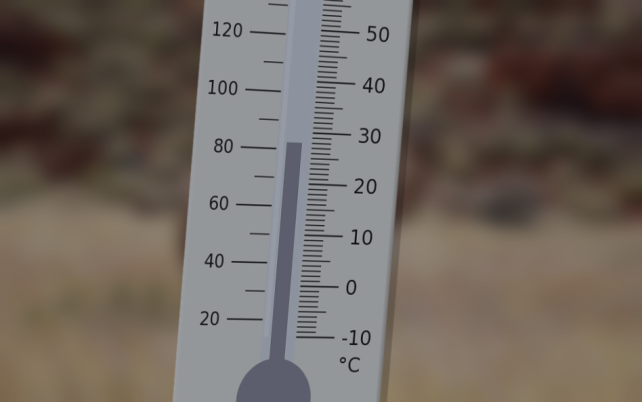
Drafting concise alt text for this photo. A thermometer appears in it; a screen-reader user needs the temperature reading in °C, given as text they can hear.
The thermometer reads 28 °C
